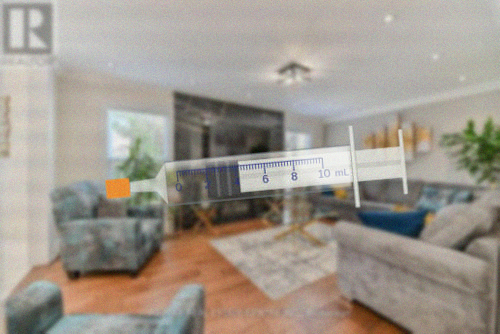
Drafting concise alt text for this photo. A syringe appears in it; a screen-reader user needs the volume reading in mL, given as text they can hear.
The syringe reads 2 mL
